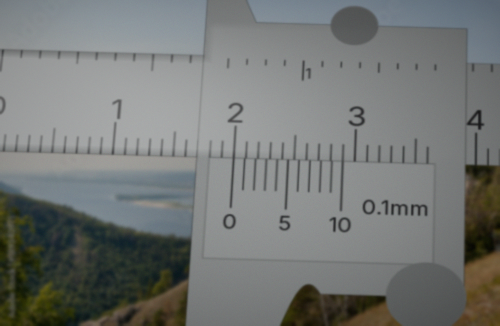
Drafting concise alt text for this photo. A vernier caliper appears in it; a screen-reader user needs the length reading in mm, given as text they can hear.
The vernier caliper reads 20.0 mm
